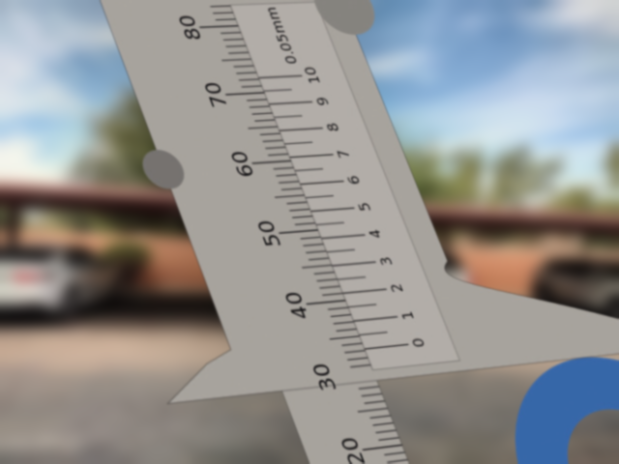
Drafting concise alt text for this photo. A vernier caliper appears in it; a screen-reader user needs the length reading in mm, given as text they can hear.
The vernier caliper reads 33.2 mm
